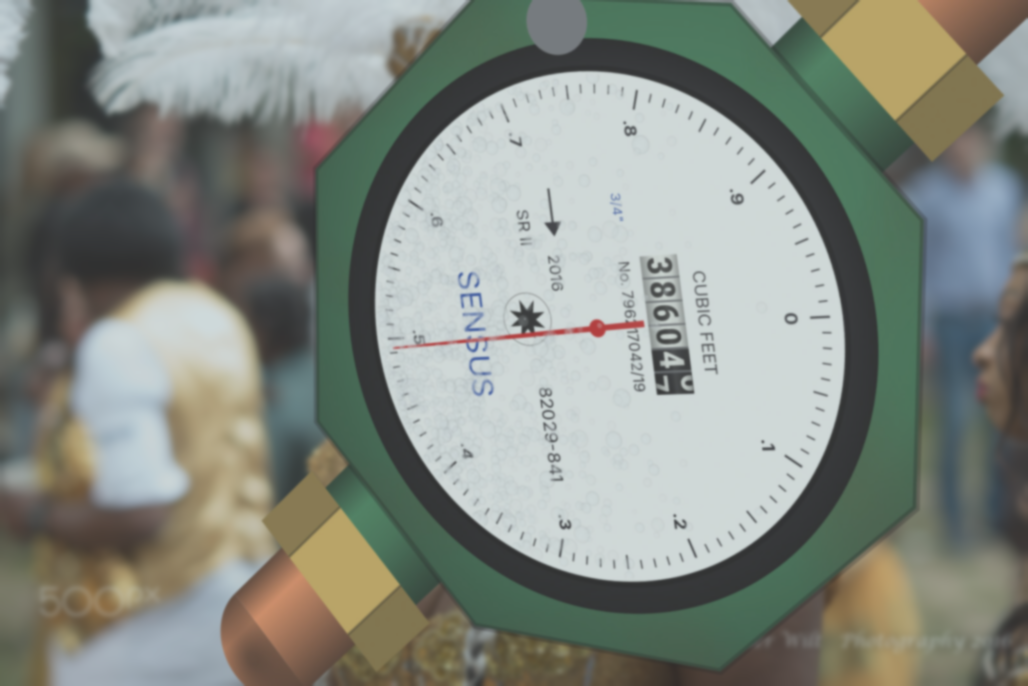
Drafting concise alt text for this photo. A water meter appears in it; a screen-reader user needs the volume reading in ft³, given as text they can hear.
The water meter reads 386046.49 ft³
